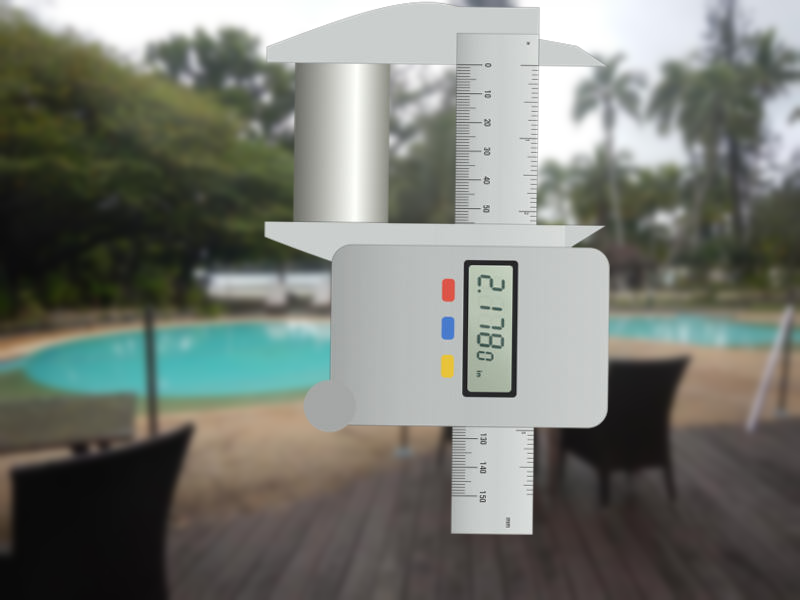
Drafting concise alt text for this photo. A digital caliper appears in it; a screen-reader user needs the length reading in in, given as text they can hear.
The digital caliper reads 2.1780 in
